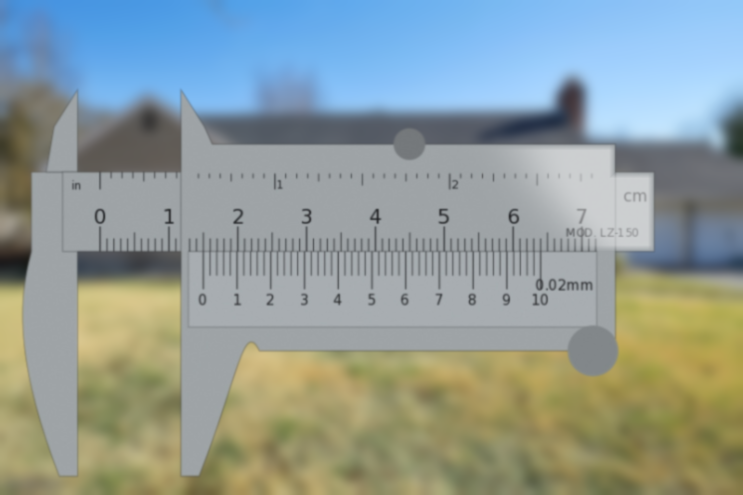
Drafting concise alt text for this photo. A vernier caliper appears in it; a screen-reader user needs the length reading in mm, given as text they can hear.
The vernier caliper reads 15.0 mm
